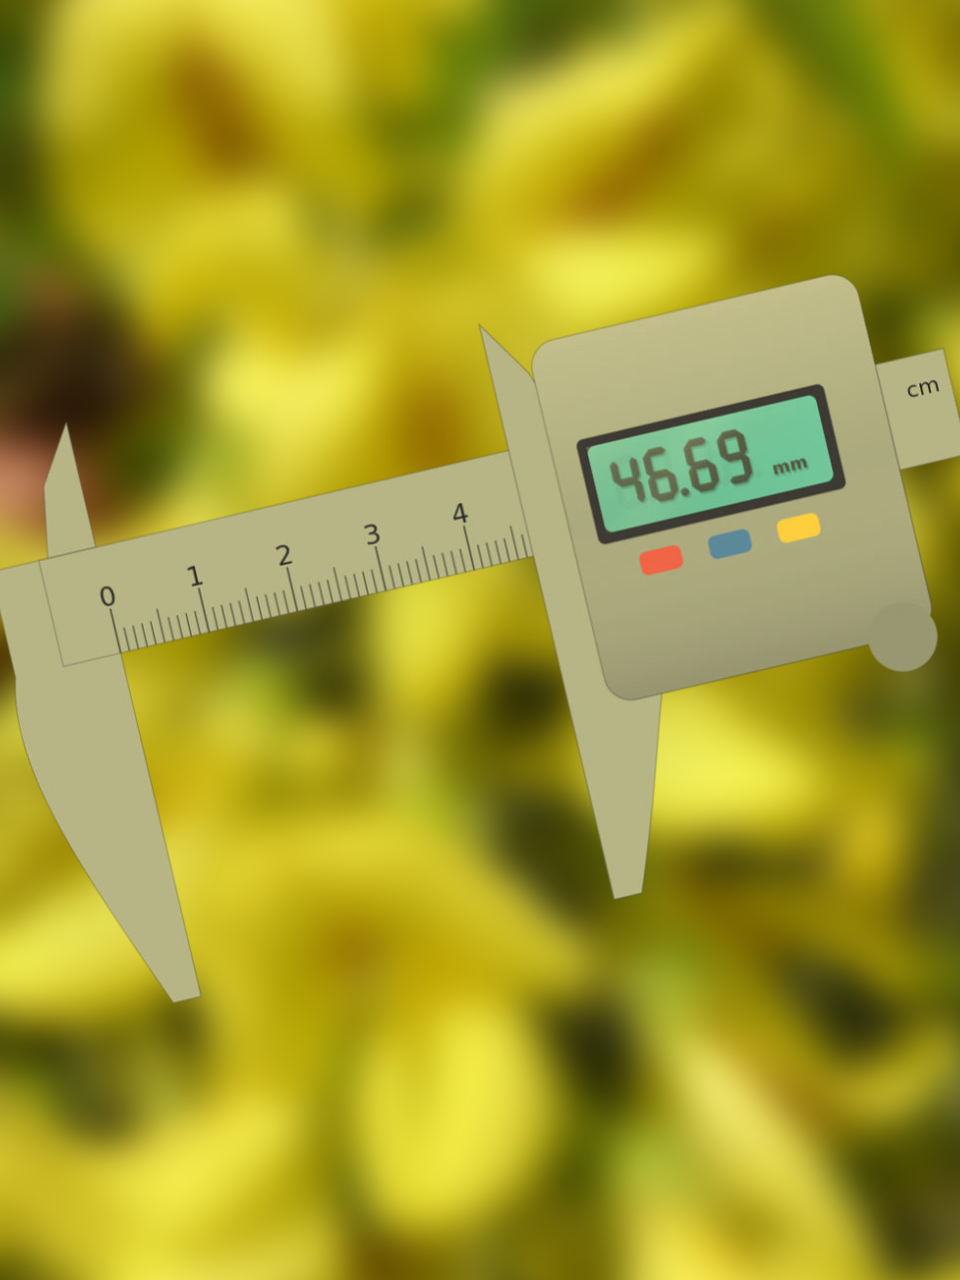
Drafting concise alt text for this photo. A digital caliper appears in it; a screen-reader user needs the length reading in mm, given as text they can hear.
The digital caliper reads 46.69 mm
